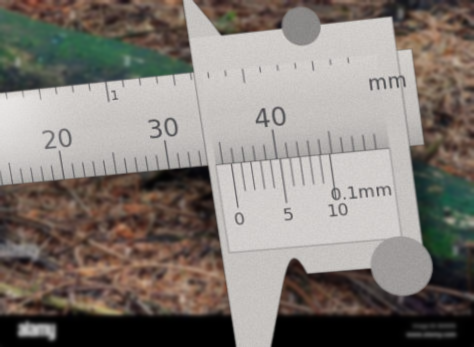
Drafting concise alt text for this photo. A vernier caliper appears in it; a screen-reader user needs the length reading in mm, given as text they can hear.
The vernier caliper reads 35.8 mm
